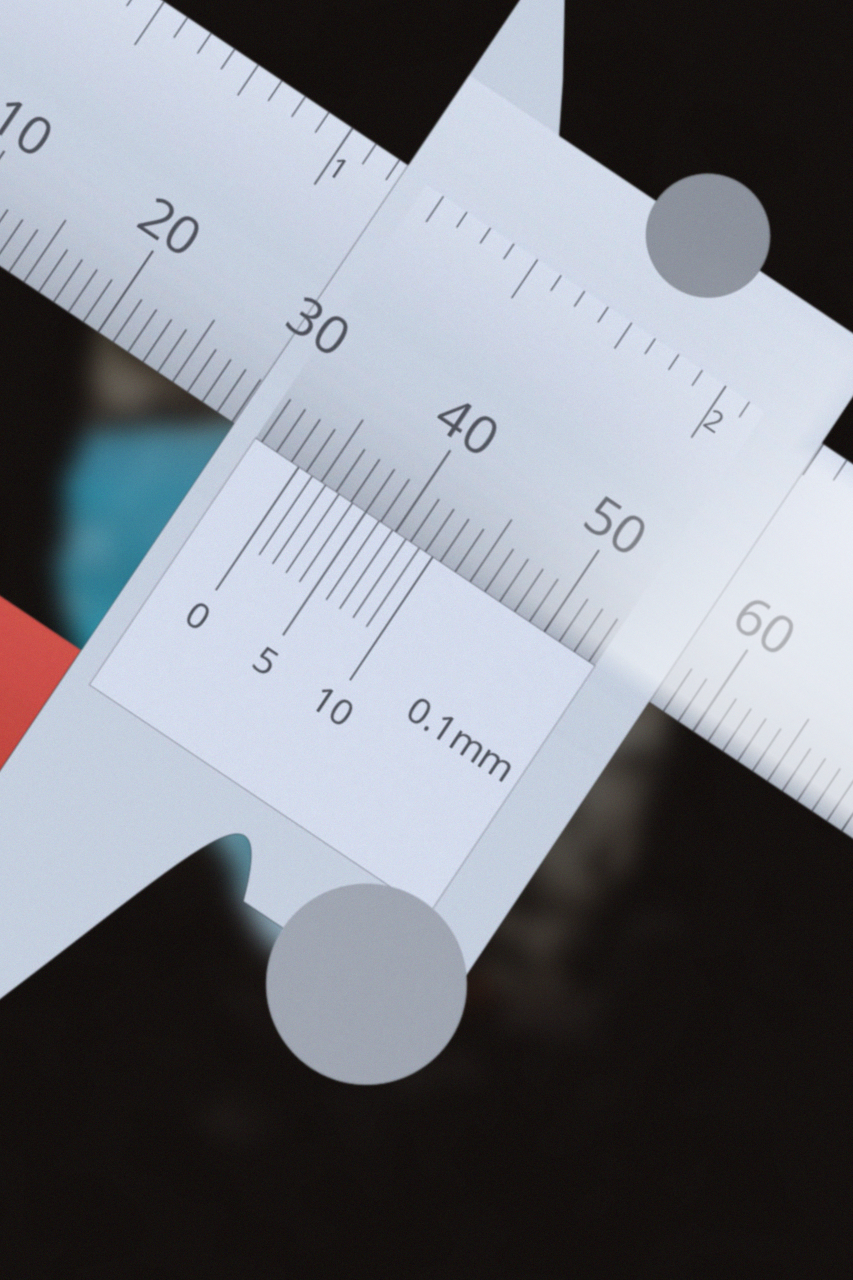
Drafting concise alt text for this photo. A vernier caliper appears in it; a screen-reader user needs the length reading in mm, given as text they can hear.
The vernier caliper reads 33.5 mm
